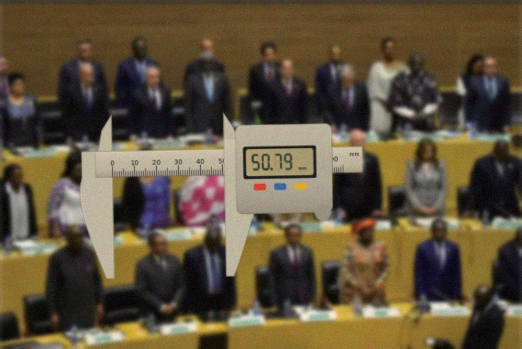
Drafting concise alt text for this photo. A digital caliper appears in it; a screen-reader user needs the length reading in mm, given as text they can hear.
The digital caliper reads 50.79 mm
